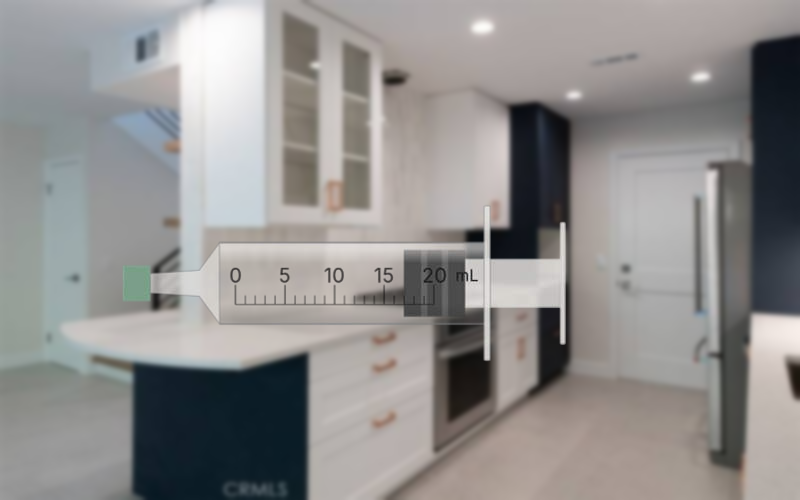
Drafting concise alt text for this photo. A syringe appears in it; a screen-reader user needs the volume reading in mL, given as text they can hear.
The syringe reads 17 mL
